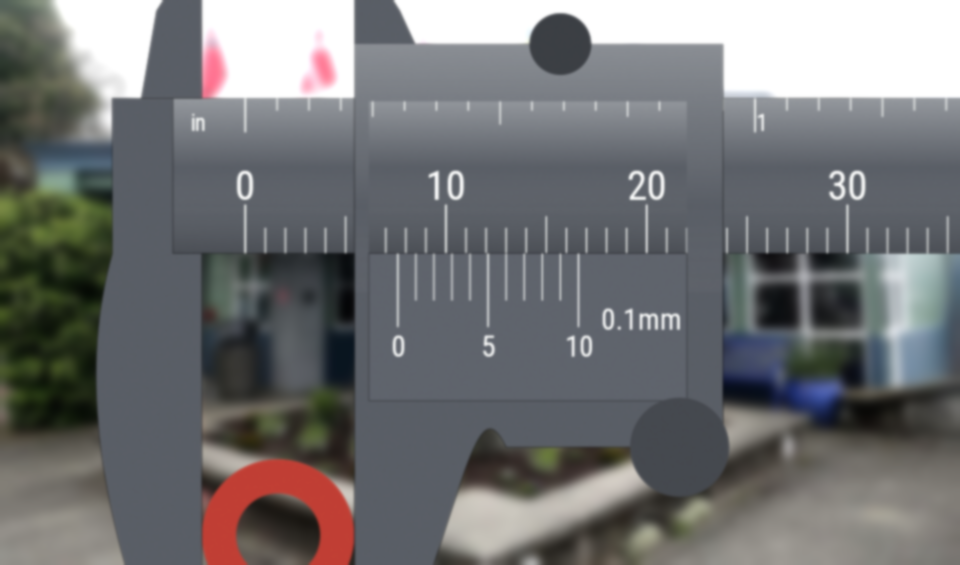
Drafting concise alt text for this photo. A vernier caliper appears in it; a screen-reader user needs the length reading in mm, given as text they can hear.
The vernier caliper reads 7.6 mm
